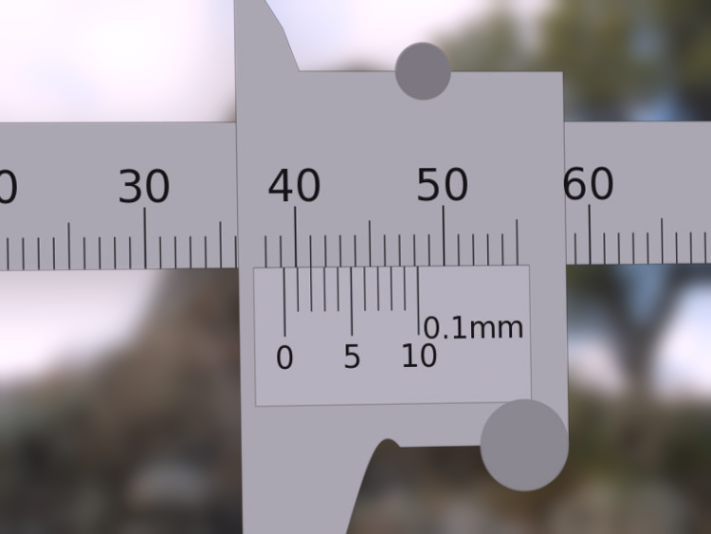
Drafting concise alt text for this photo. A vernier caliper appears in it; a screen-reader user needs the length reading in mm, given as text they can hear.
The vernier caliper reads 39.2 mm
